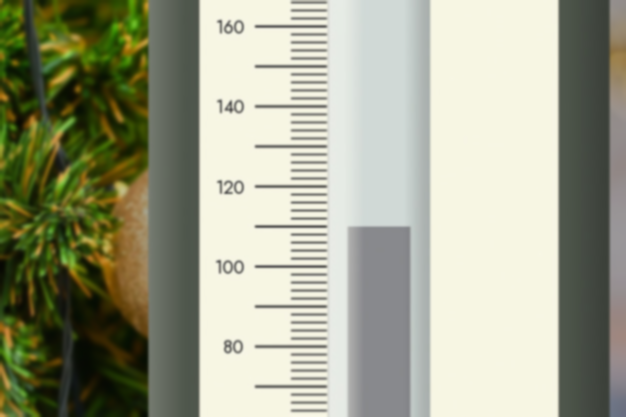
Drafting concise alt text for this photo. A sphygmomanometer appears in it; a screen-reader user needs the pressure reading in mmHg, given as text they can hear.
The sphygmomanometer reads 110 mmHg
